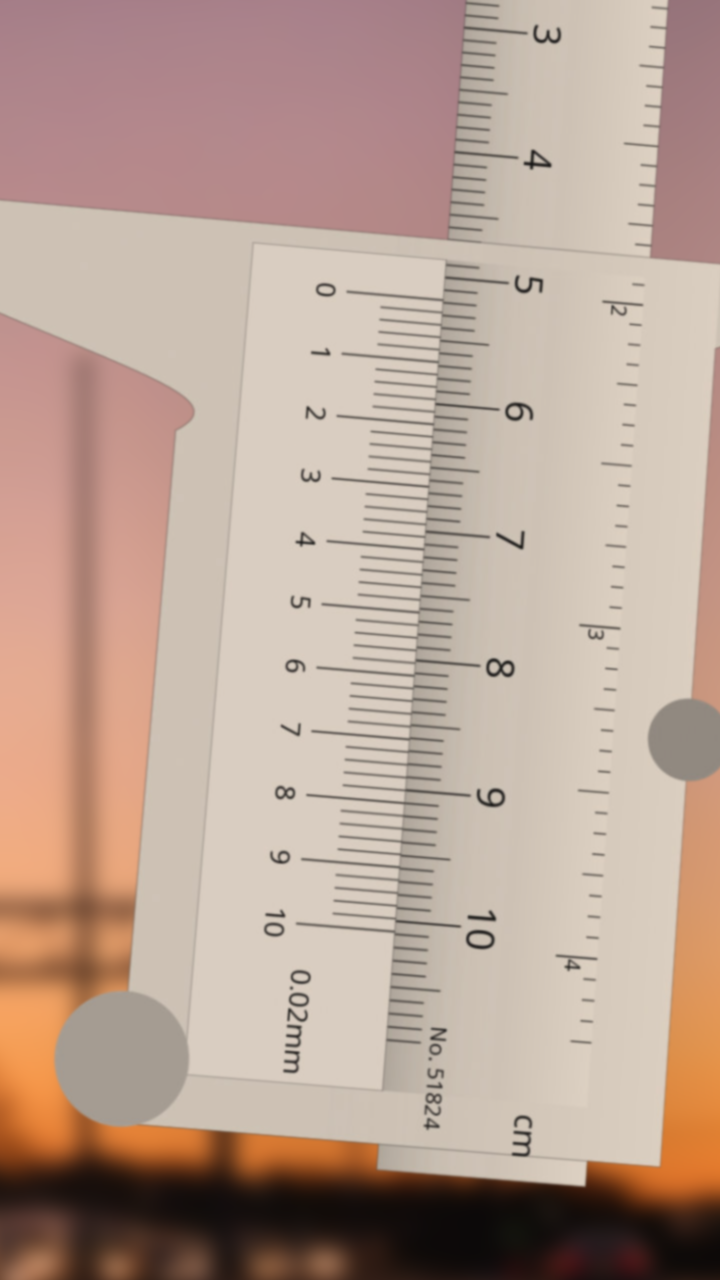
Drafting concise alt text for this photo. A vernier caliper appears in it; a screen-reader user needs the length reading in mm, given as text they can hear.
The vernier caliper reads 51.8 mm
